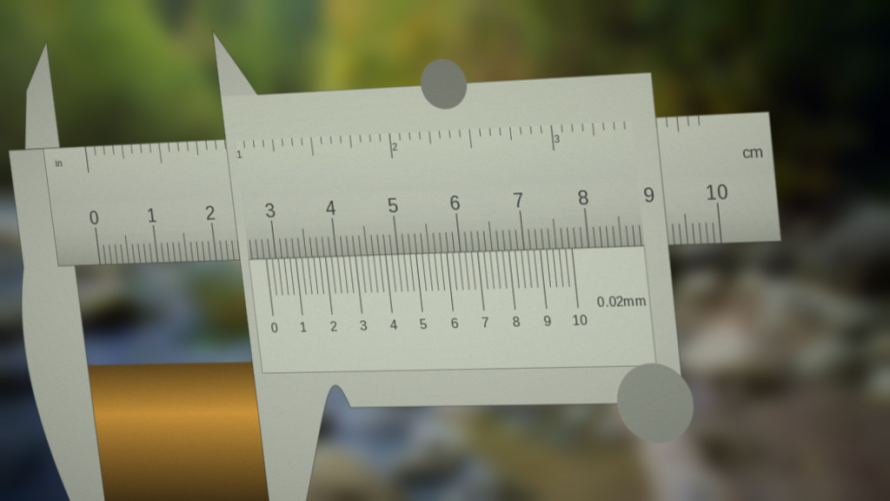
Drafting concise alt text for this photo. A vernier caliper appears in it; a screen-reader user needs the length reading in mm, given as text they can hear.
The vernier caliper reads 28.4 mm
